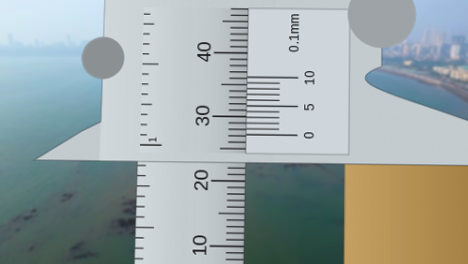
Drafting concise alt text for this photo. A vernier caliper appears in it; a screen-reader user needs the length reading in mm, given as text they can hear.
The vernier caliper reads 27.2 mm
